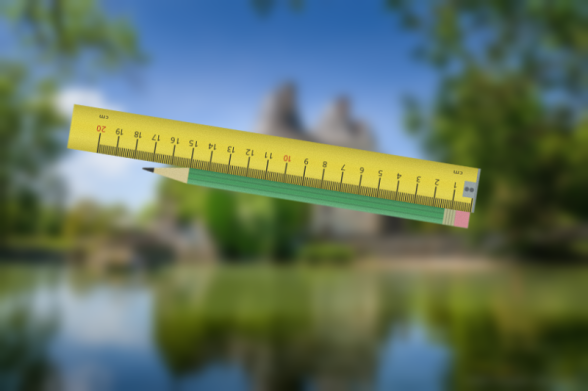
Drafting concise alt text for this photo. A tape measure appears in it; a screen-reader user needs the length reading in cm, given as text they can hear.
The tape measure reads 17.5 cm
